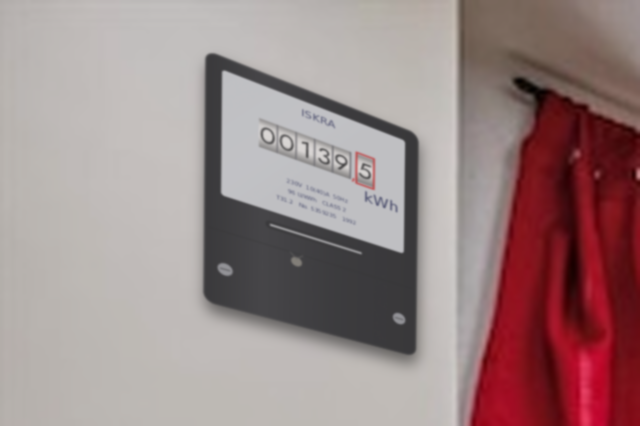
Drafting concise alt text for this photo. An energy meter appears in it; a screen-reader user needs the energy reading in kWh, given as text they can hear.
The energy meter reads 139.5 kWh
